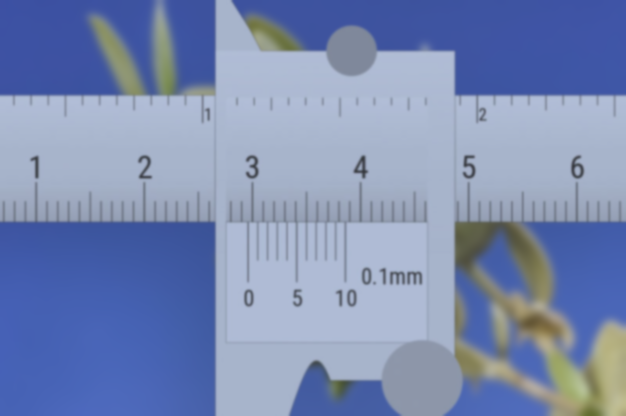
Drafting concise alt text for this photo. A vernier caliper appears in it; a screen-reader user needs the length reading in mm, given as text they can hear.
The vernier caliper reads 29.6 mm
